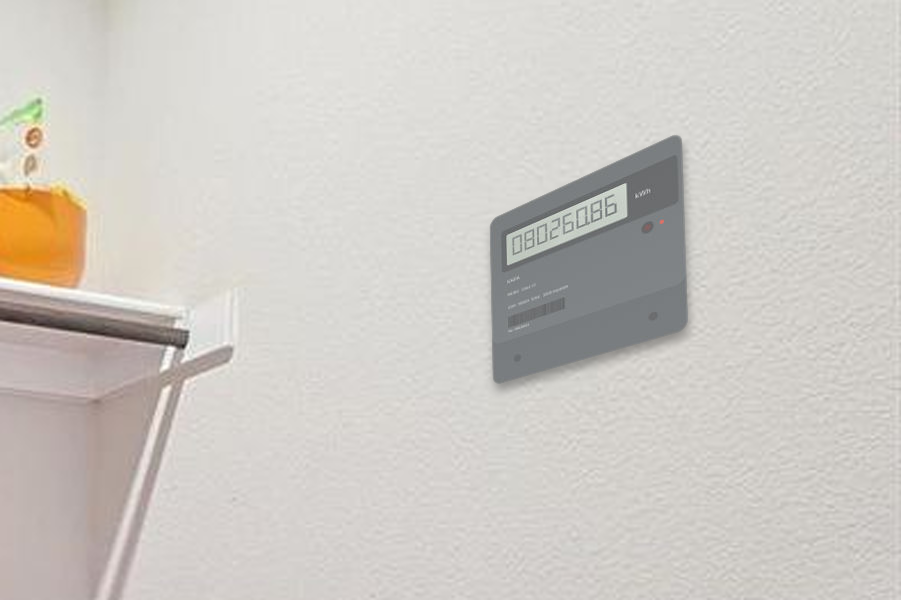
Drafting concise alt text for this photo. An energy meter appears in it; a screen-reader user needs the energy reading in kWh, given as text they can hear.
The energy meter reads 80260.86 kWh
